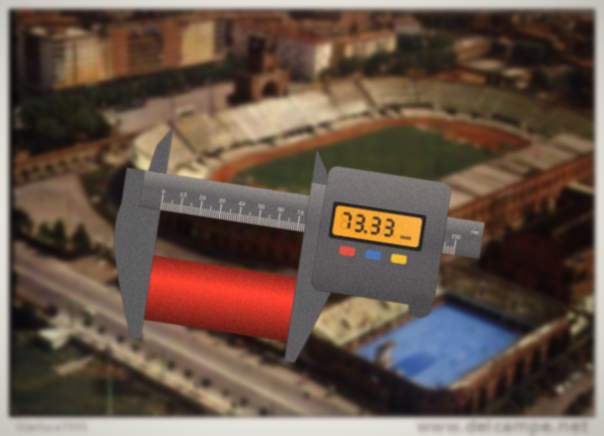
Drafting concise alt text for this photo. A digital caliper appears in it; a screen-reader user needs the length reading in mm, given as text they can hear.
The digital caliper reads 73.33 mm
